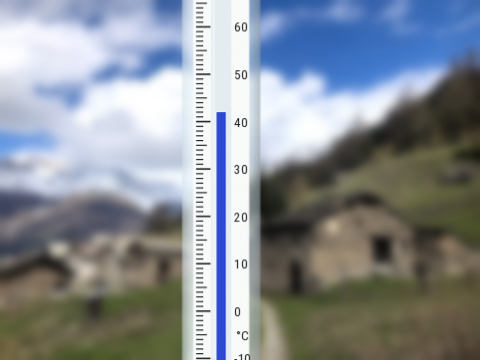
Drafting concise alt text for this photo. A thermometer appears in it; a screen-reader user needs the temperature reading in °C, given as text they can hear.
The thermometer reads 42 °C
